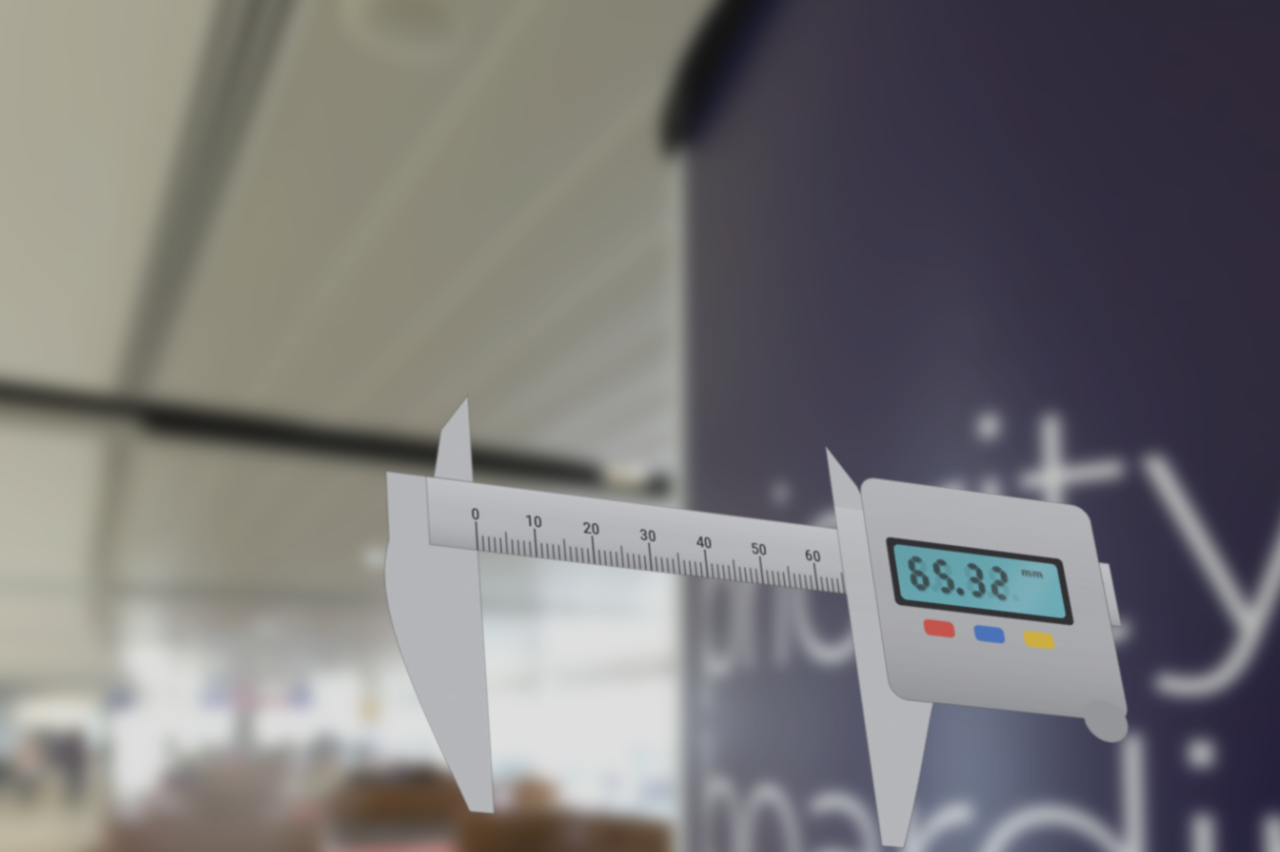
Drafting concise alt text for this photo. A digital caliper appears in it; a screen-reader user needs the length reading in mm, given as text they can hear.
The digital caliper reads 65.32 mm
